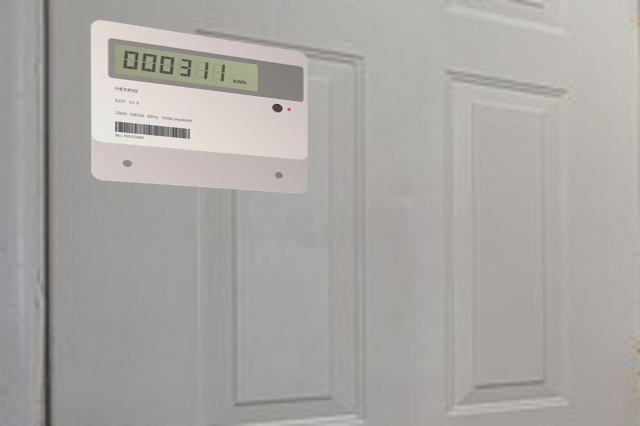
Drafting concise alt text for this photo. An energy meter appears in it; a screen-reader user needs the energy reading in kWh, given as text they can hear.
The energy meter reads 311 kWh
